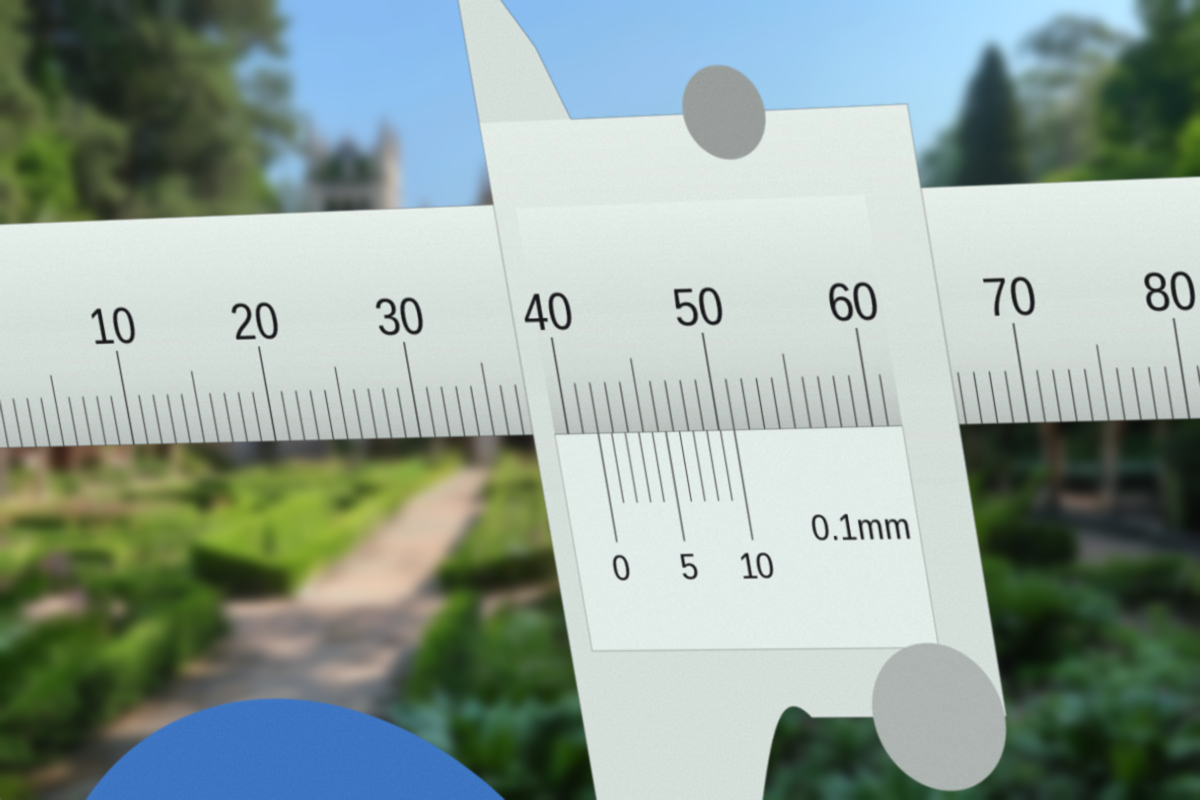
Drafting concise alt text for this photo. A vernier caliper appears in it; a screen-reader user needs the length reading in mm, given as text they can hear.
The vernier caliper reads 42.0 mm
